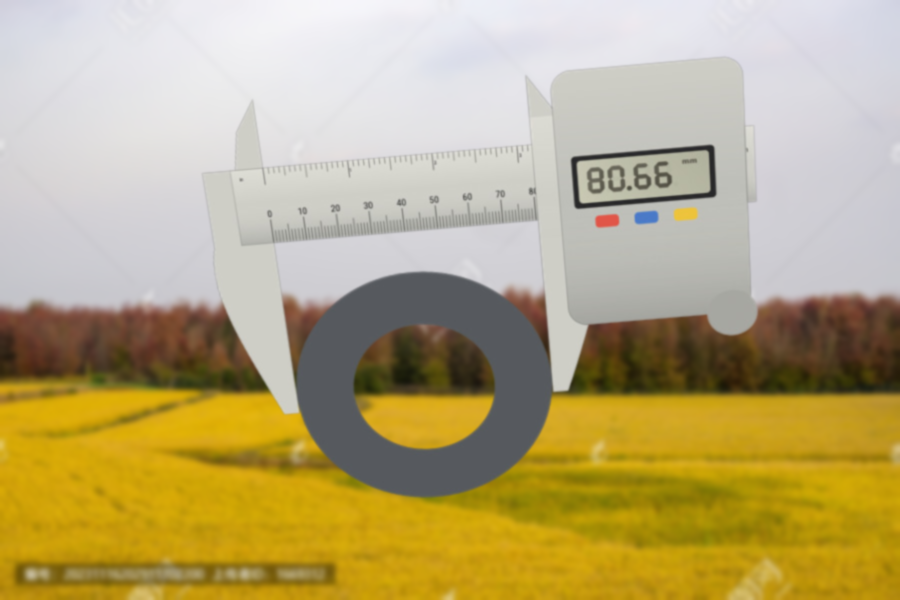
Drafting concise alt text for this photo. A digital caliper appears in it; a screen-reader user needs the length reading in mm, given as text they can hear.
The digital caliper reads 80.66 mm
